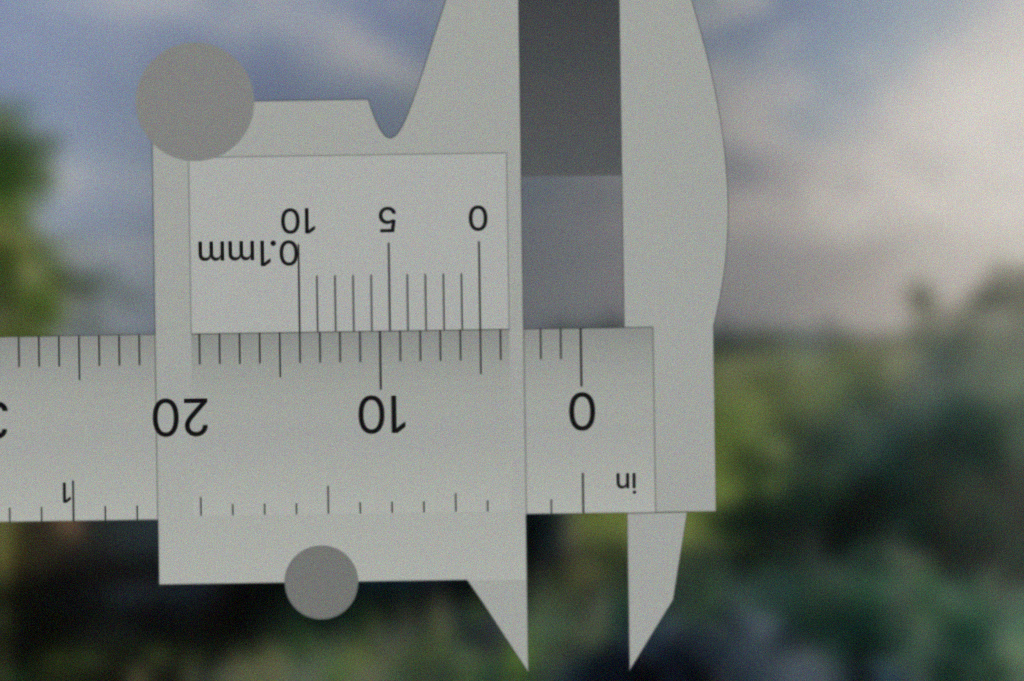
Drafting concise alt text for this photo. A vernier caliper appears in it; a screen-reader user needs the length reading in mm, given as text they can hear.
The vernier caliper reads 5.0 mm
